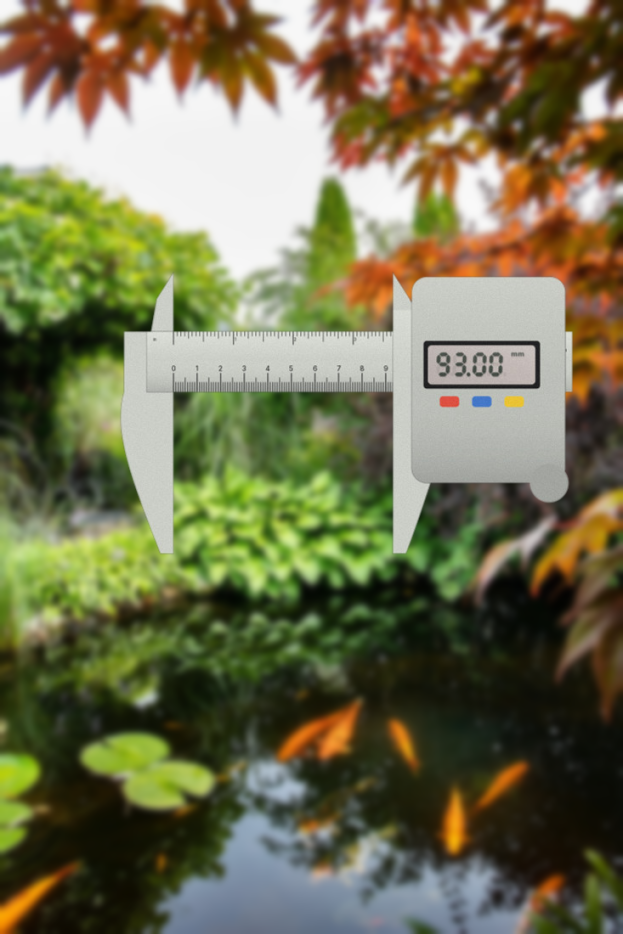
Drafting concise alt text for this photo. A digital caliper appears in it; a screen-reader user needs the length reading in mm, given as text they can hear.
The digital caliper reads 93.00 mm
